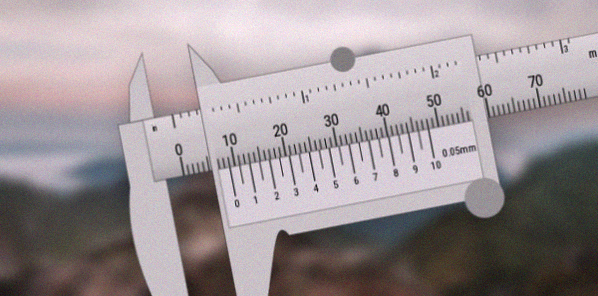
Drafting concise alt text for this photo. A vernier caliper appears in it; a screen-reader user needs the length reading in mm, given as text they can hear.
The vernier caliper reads 9.0 mm
